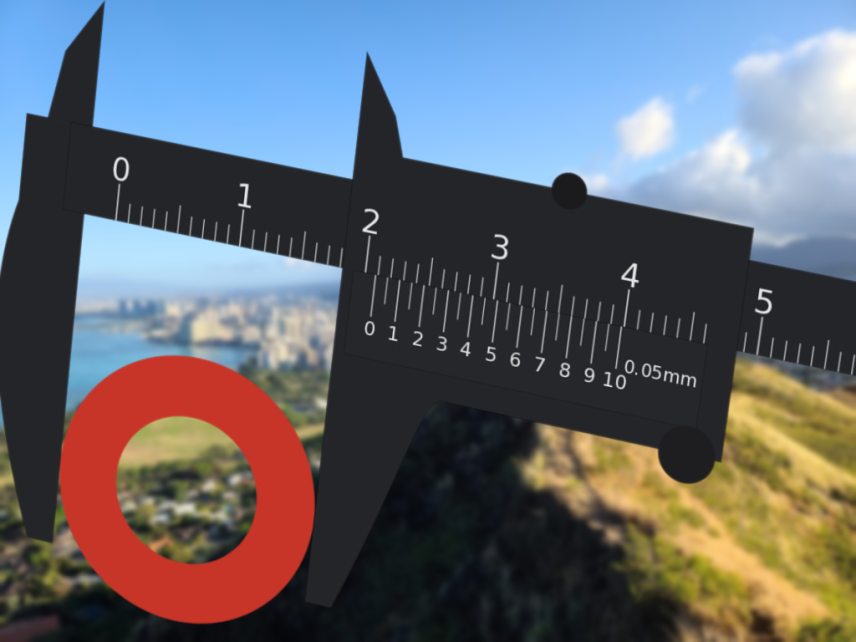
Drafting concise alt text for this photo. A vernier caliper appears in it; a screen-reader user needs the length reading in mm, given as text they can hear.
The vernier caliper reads 20.8 mm
